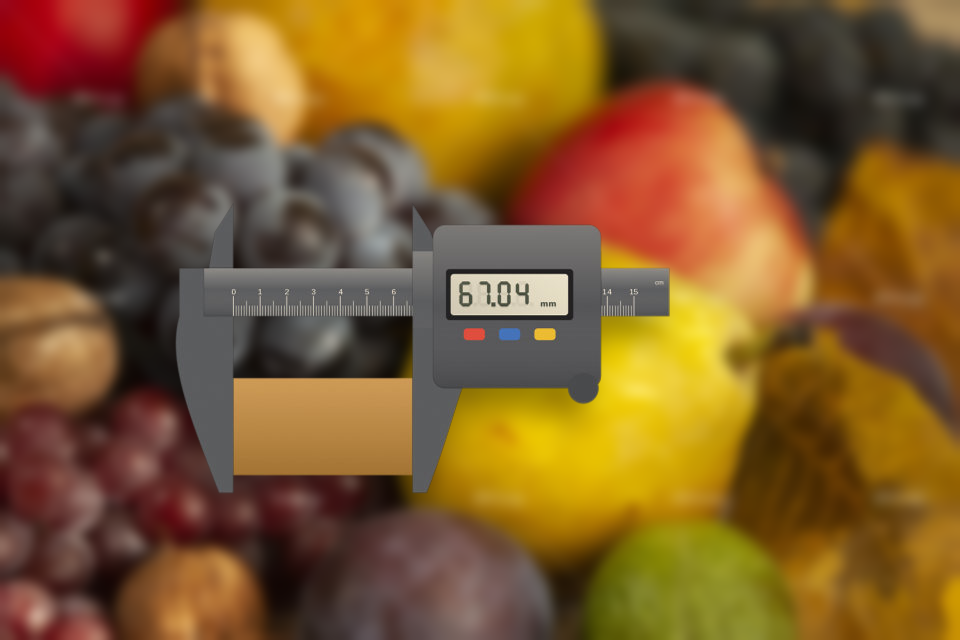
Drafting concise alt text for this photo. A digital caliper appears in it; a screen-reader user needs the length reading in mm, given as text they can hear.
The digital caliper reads 67.04 mm
